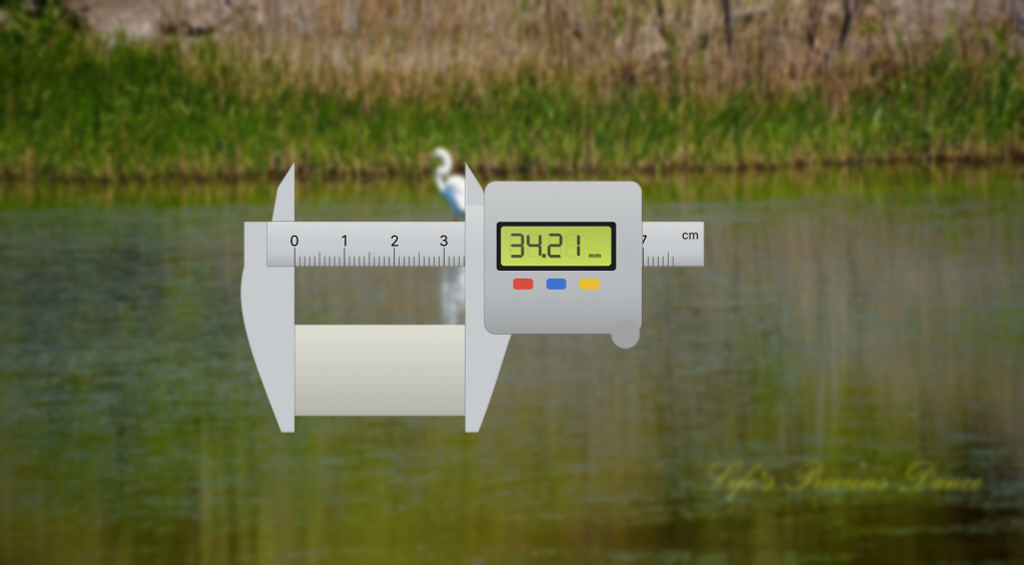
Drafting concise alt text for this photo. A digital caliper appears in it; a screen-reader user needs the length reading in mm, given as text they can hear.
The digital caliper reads 34.21 mm
